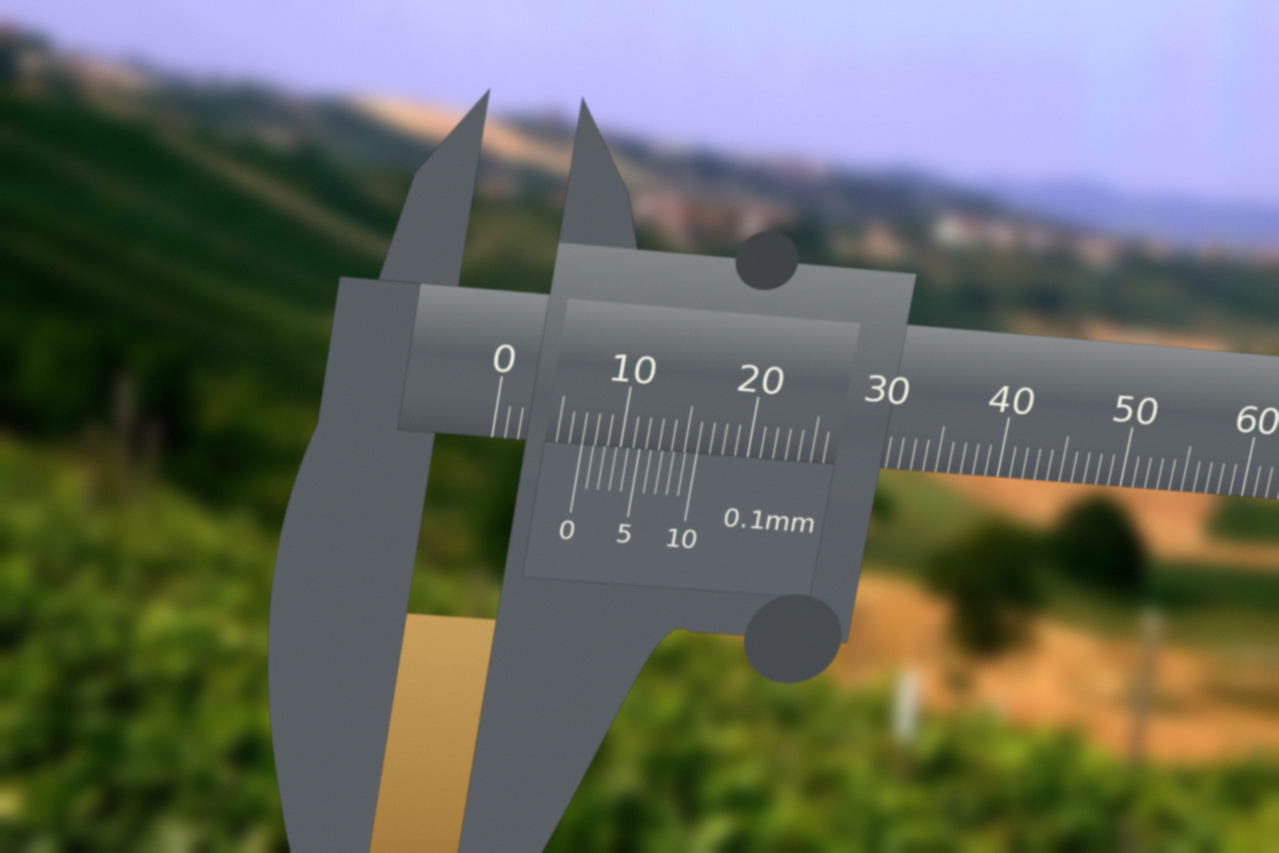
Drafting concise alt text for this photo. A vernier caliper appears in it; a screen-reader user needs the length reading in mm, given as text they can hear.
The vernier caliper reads 7.0 mm
